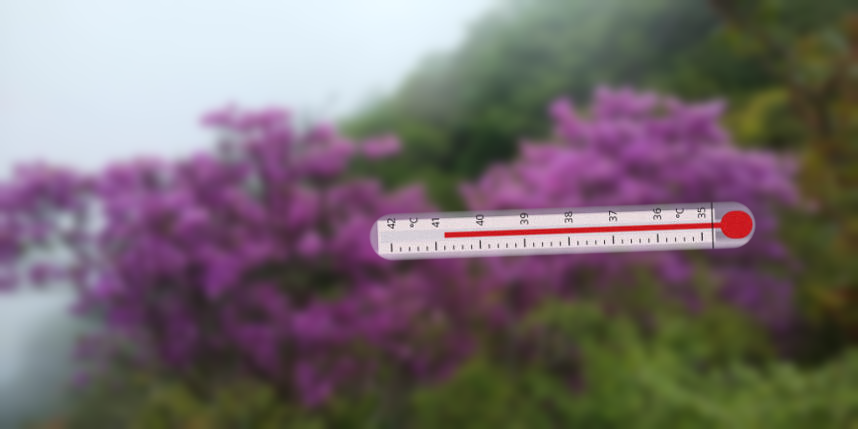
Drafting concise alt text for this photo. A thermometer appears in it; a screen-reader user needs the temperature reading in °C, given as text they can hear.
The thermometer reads 40.8 °C
